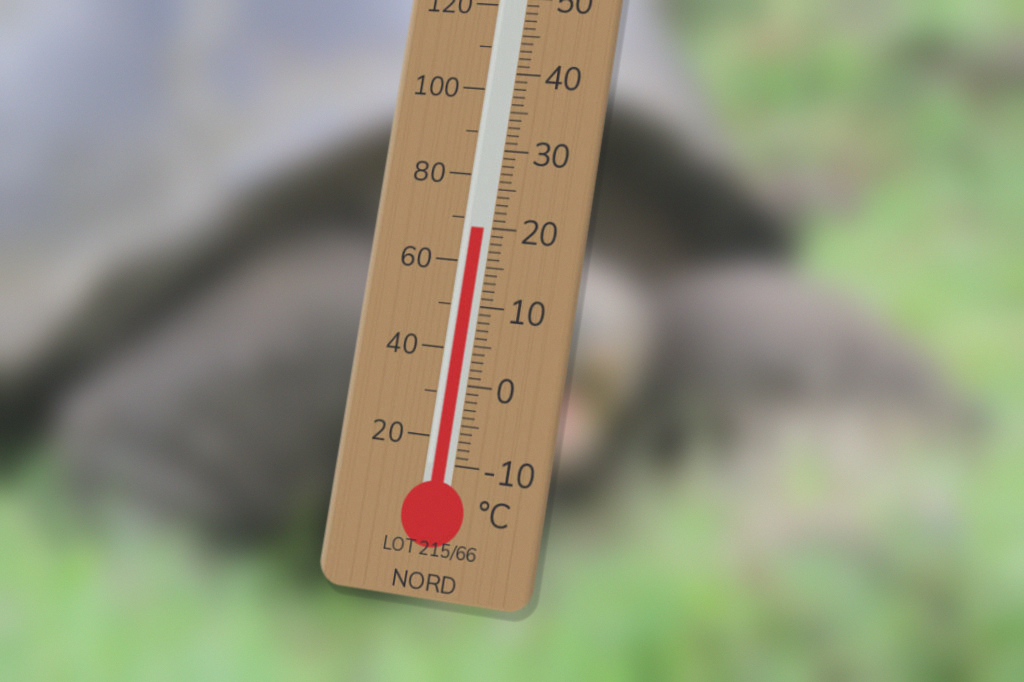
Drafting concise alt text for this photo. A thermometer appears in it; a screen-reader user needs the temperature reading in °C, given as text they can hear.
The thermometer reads 20 °C
